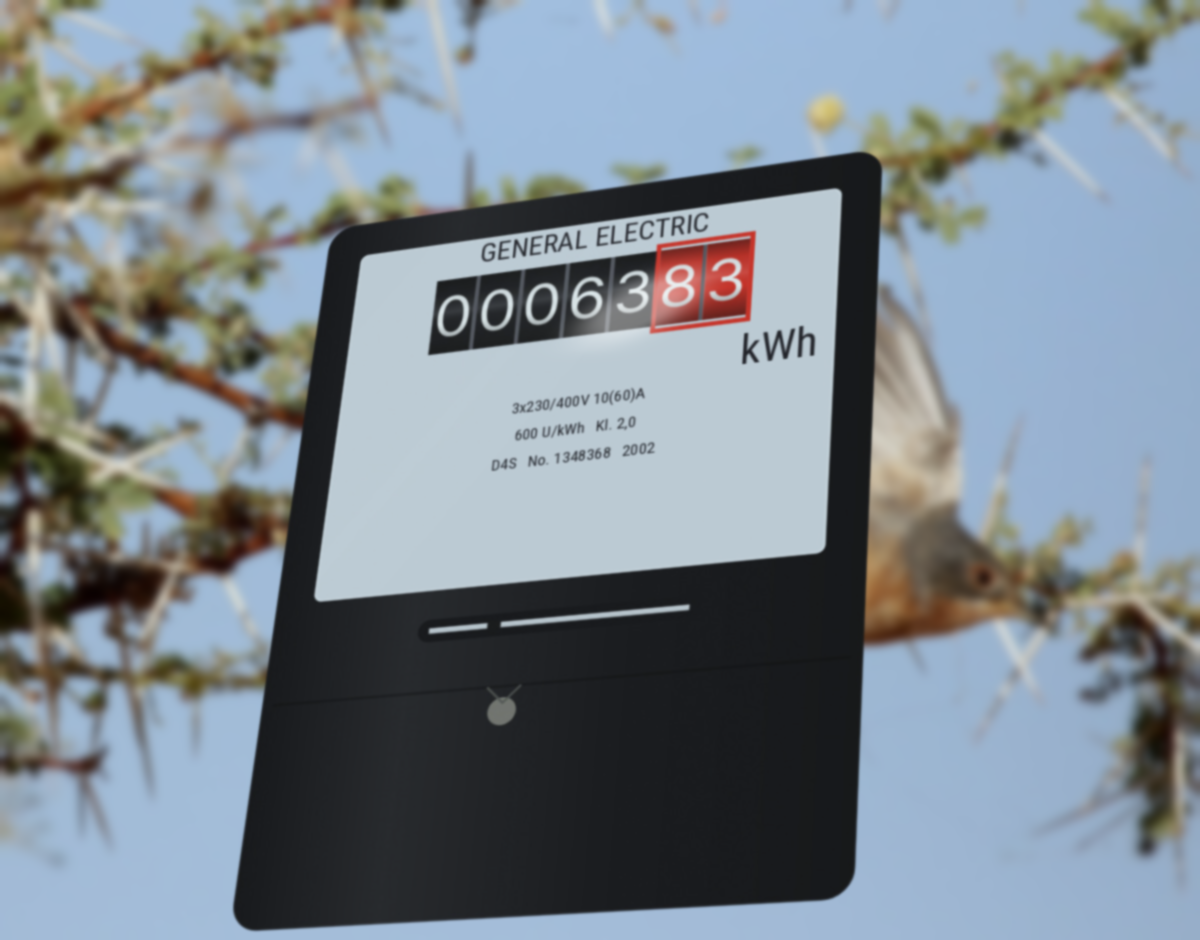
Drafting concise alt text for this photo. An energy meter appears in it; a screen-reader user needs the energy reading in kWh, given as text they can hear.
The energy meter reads 63.83 kWh
